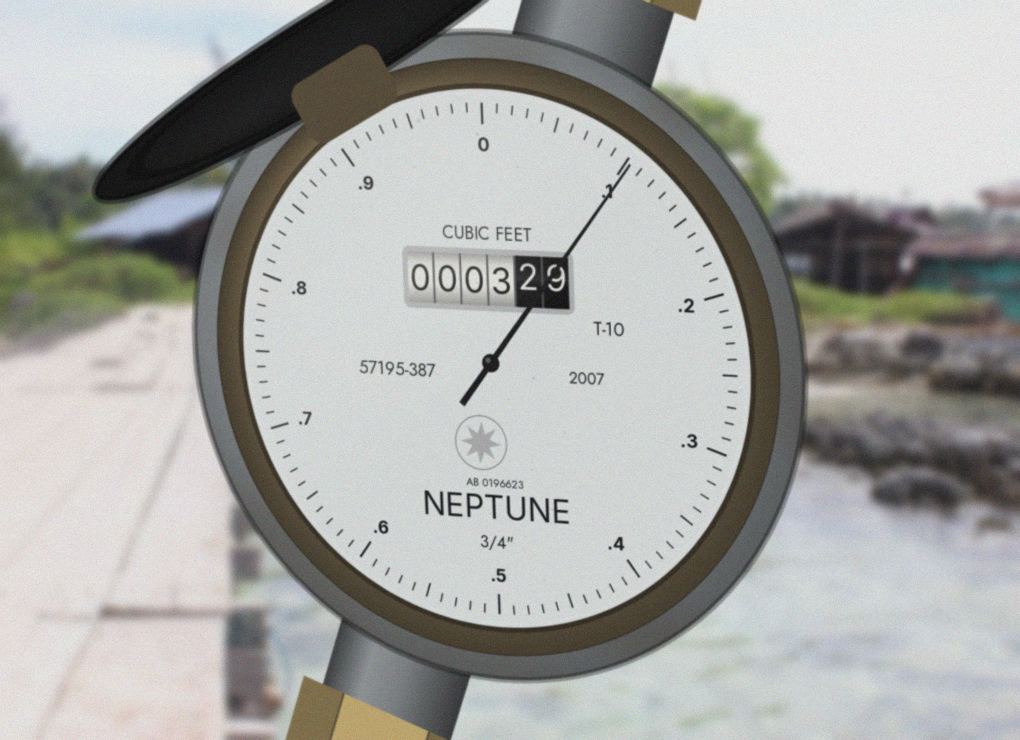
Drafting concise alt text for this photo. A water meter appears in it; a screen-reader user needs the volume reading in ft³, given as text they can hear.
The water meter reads 329.10 ft³
